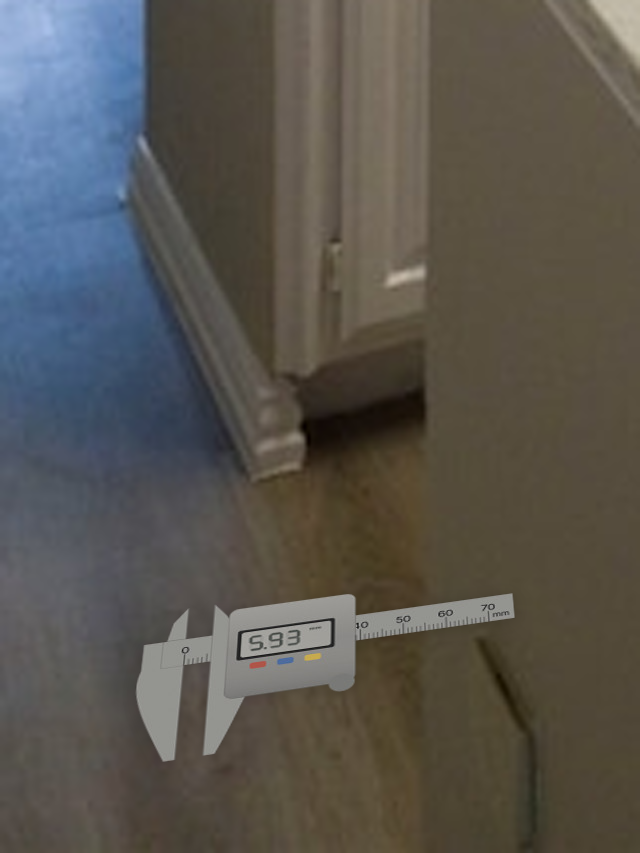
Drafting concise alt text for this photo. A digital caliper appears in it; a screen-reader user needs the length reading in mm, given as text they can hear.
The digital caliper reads 5.93 mm
